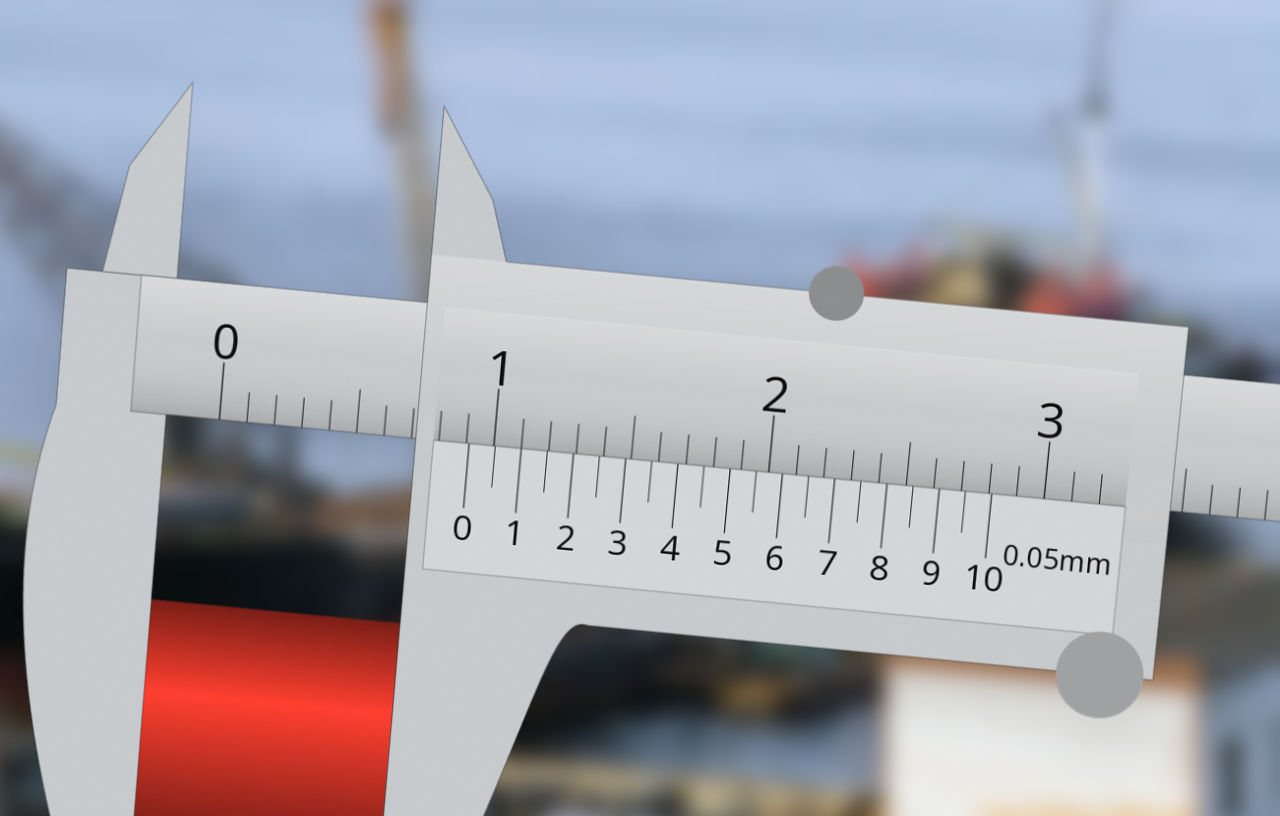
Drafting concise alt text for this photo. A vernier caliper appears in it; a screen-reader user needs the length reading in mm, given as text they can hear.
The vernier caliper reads 9.10 mm
